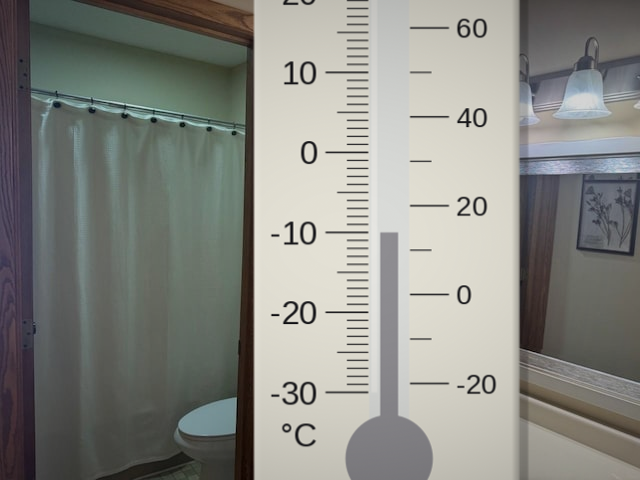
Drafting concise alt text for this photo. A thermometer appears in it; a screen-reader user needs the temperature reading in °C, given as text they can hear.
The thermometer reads -10 °C
